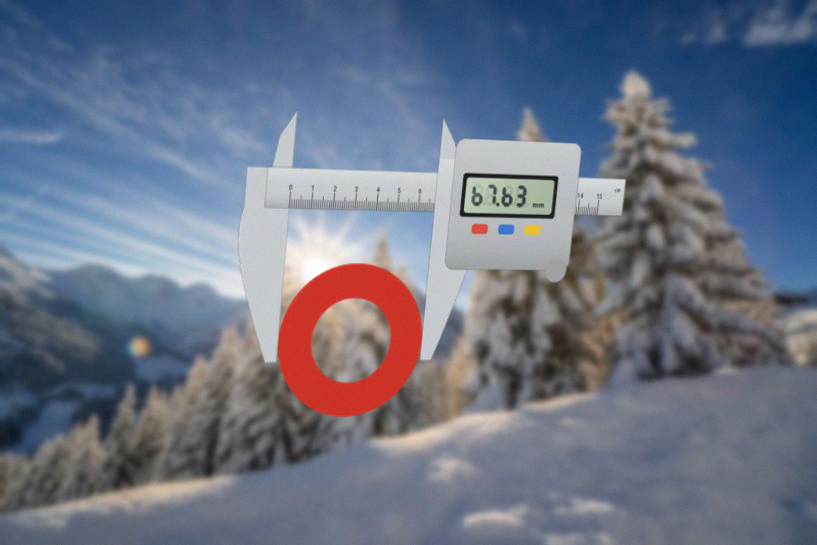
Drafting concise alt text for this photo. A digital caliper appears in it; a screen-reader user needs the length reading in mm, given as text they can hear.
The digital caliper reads 67.63 mm
